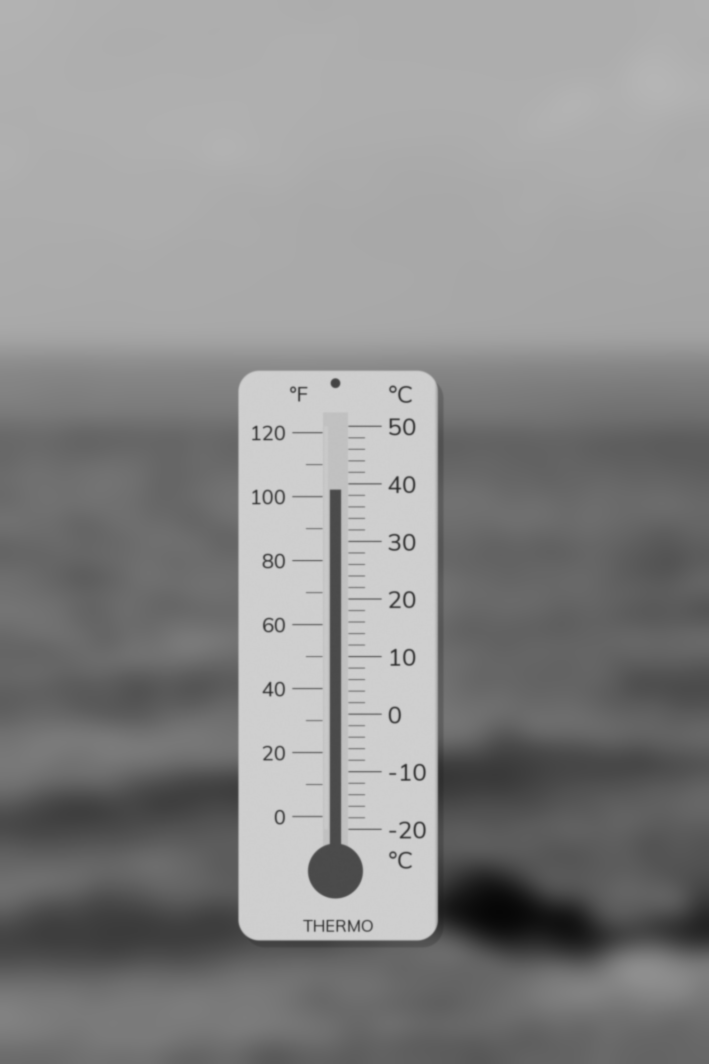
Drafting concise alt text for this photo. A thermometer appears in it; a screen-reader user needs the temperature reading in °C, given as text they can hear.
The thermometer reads 39 °C
